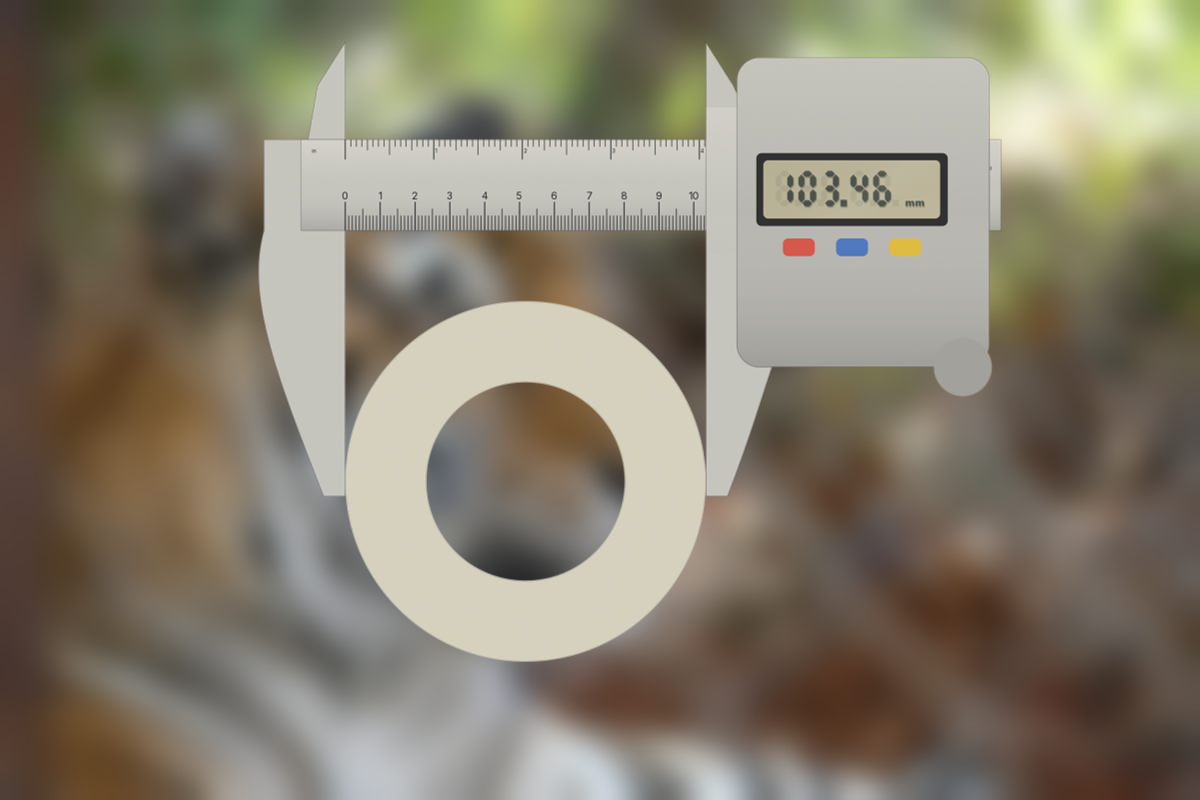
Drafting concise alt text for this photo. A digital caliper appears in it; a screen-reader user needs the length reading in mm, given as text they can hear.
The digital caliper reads 103.46 mm
